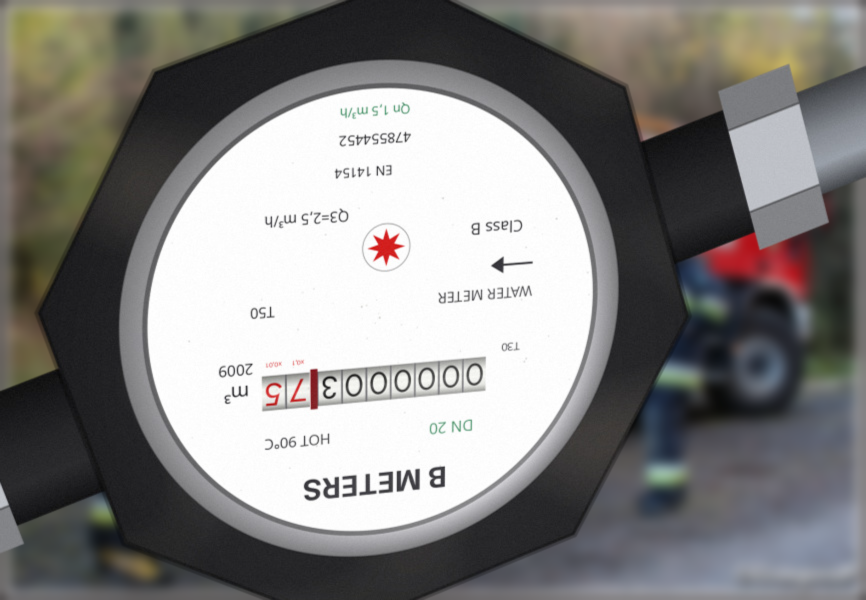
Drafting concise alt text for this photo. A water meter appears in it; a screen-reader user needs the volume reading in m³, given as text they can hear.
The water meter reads 3.75 m³
